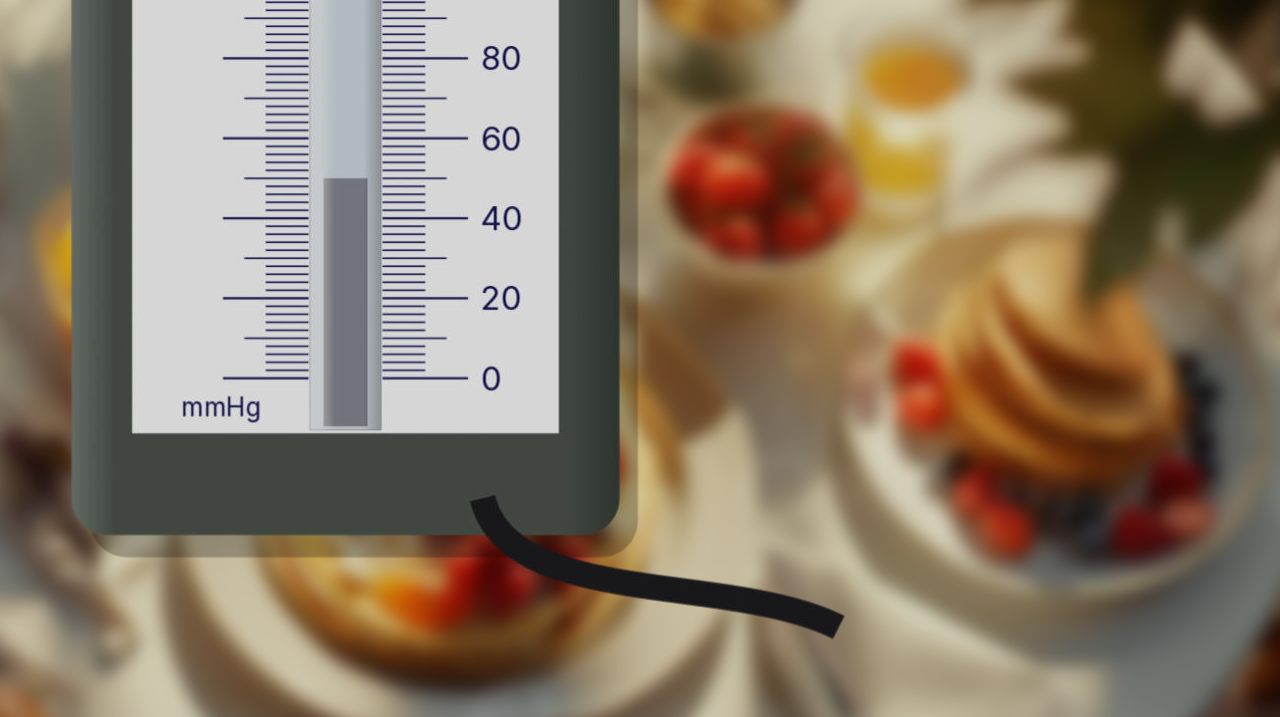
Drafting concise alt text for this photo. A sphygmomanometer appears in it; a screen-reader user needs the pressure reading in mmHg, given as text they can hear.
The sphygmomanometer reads 50 mmHg
